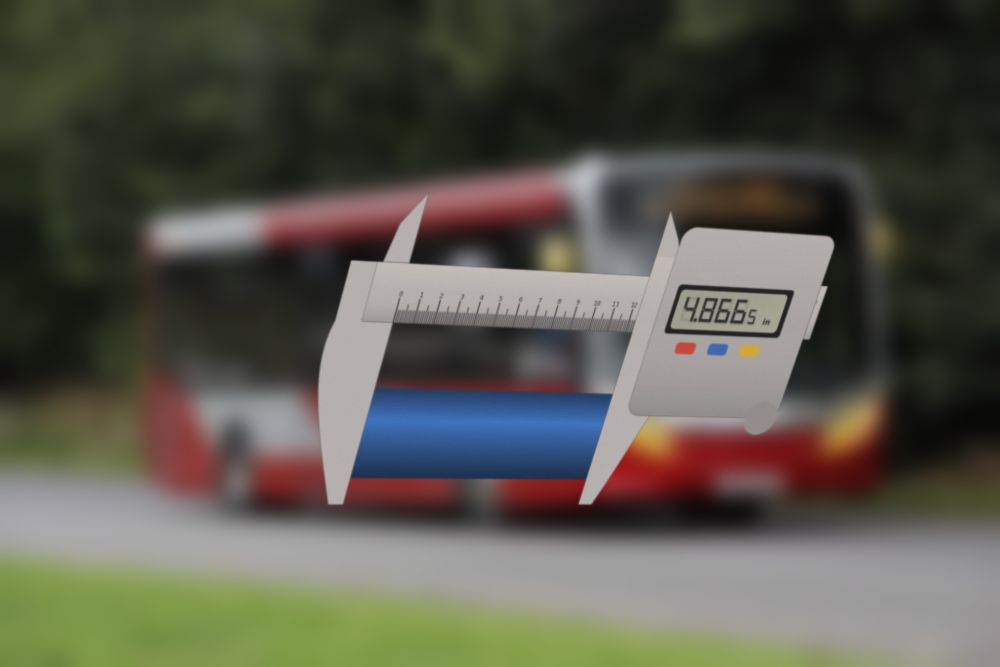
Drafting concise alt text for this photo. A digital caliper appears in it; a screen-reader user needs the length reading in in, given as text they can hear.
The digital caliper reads 4.8665 in
